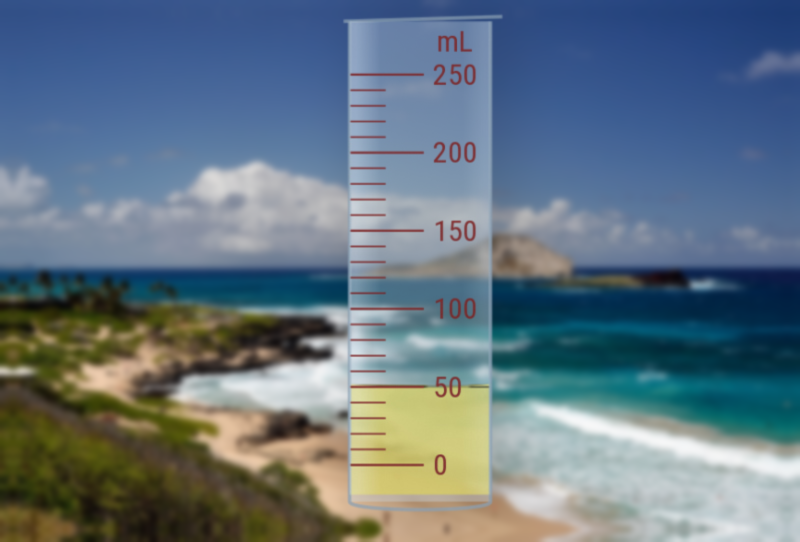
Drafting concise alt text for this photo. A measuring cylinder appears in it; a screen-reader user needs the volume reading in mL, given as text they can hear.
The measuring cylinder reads 50 mL
